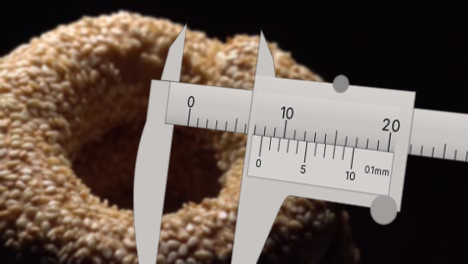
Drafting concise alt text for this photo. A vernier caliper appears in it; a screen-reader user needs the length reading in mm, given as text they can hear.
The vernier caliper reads 7.8 mm
